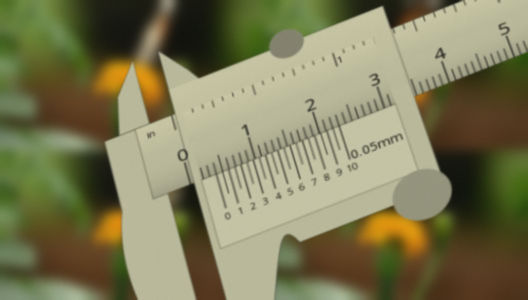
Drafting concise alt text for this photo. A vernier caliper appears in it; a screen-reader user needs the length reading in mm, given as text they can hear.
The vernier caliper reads 4.0 mm
